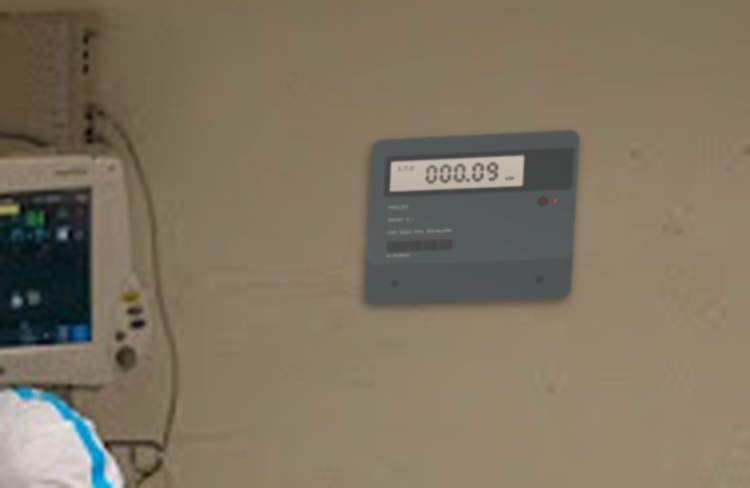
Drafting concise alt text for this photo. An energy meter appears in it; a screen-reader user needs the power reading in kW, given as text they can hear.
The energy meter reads 0.09 kW
